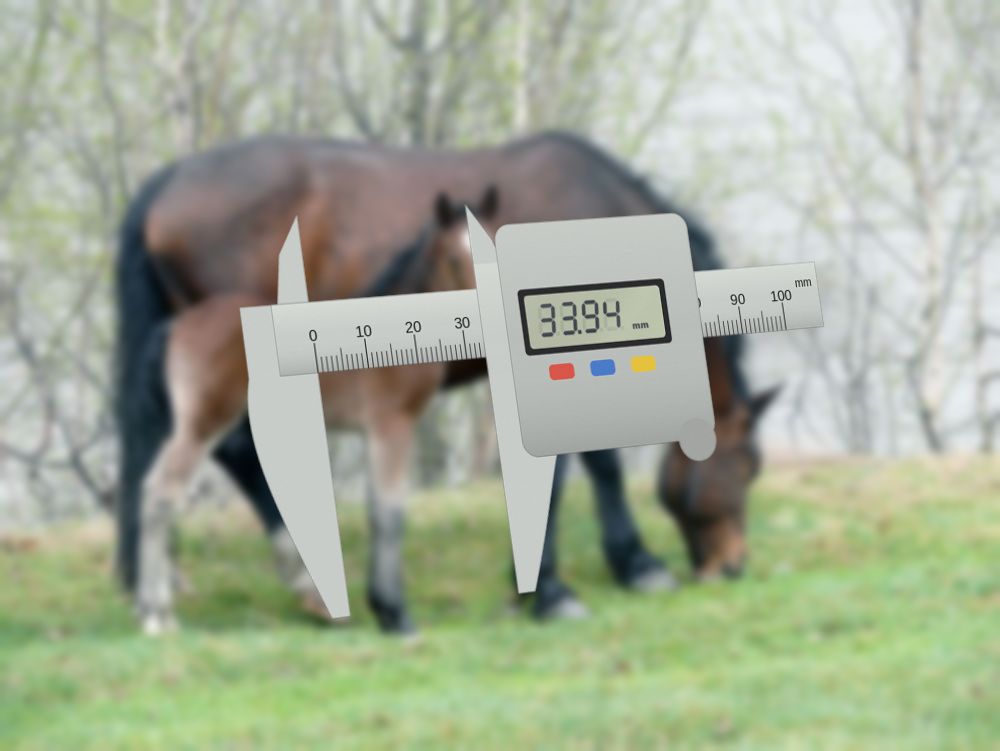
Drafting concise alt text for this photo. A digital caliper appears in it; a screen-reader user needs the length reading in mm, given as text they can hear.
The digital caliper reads 33.94 mm
